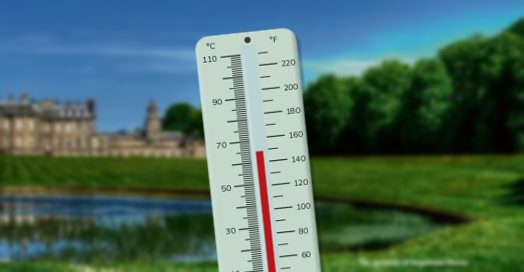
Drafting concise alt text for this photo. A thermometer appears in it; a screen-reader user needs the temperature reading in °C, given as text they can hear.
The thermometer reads 65 °C
